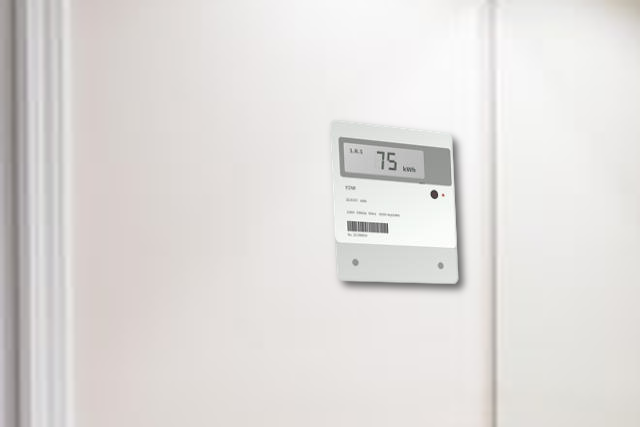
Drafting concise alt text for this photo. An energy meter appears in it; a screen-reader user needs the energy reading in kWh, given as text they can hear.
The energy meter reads 75 kWh
